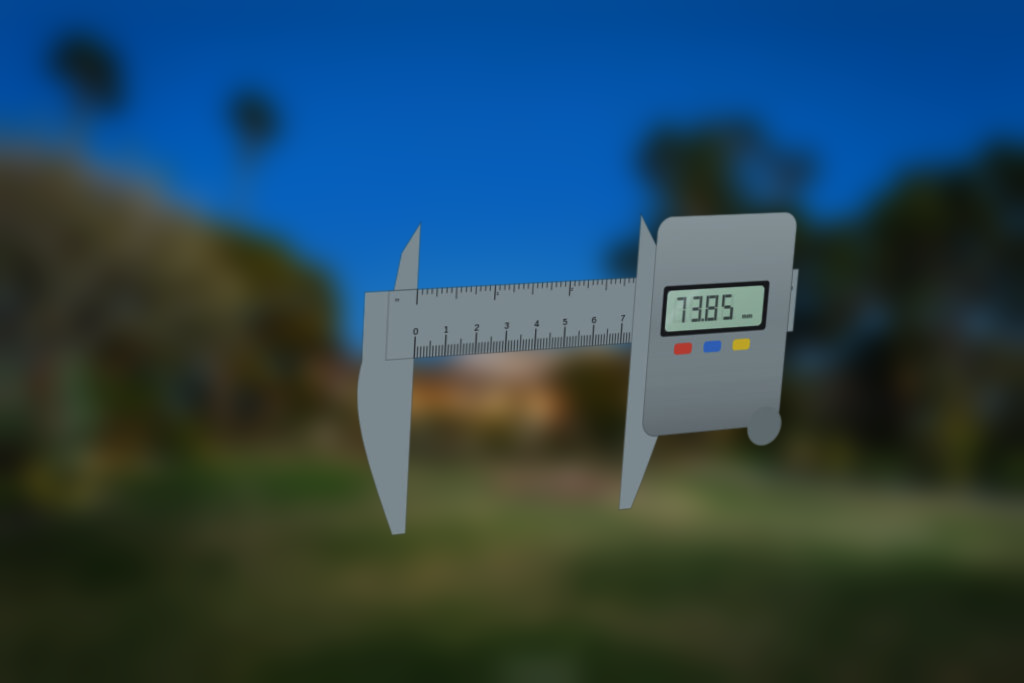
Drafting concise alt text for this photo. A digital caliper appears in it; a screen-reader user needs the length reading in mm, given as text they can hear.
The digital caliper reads 73.85 mm
